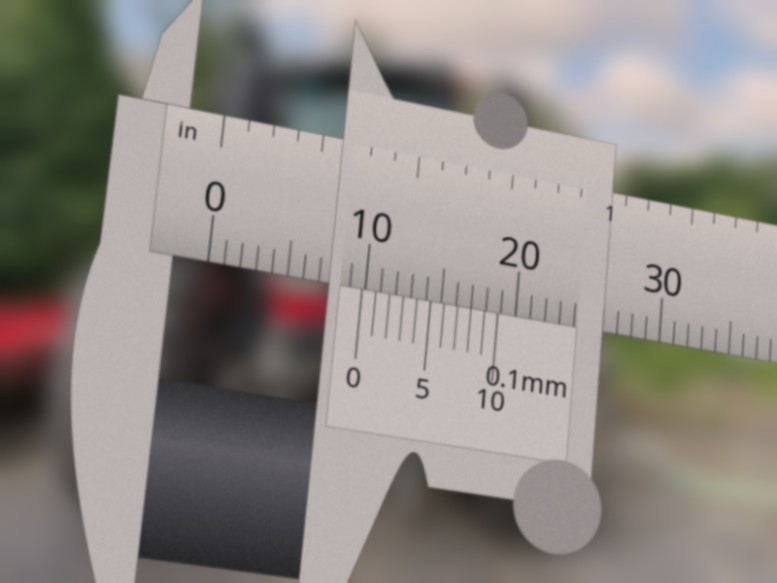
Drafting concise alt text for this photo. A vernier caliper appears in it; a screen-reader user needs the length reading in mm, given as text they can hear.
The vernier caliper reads 9.8 mm
